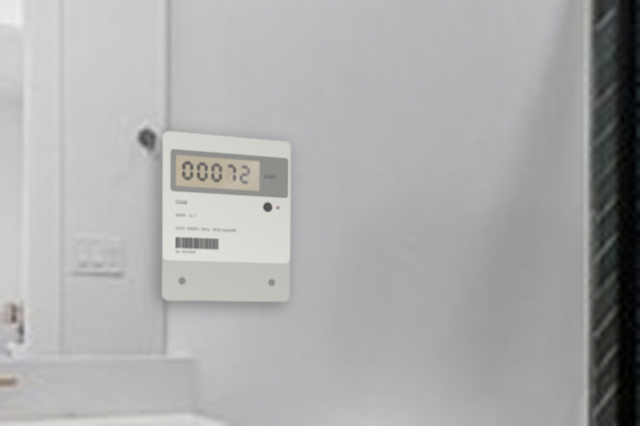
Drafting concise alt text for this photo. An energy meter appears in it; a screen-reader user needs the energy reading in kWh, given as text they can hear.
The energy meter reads 72 kWh
